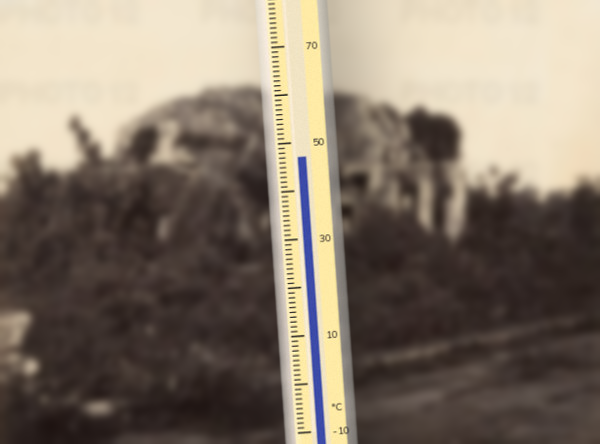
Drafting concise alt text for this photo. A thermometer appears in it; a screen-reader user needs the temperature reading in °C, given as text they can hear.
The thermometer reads 47 °C
